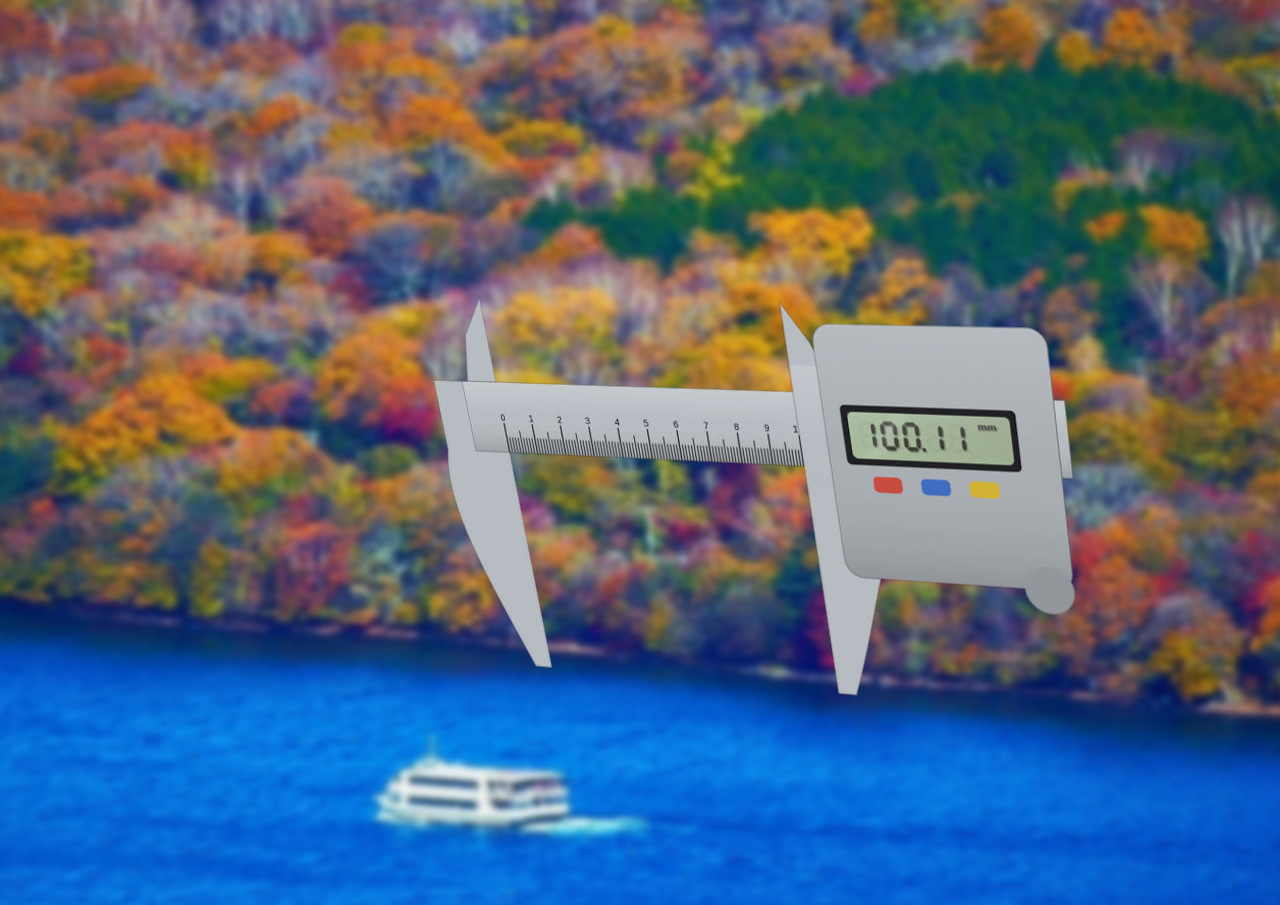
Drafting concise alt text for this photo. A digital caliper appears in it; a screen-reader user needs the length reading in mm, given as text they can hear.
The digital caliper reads 100.11 mm
